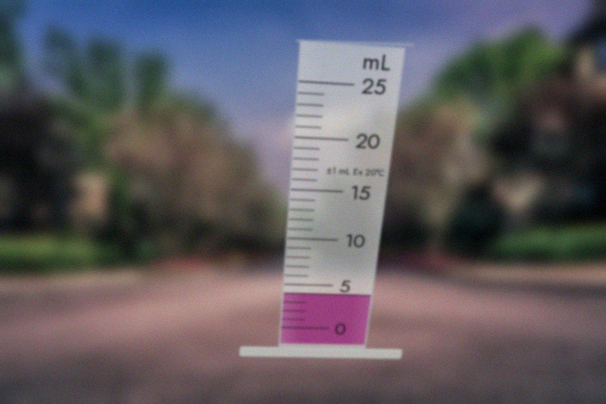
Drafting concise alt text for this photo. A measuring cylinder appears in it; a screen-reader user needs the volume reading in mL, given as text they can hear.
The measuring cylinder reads 4 mL
